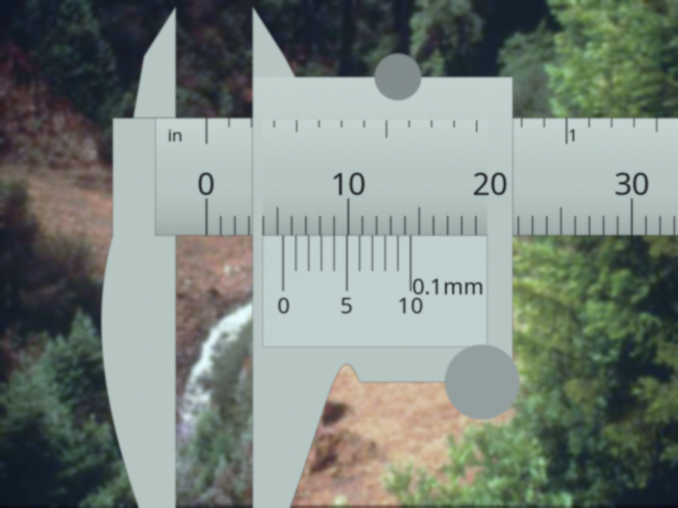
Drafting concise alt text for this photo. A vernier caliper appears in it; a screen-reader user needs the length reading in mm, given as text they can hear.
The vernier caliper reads 5.4 mm
